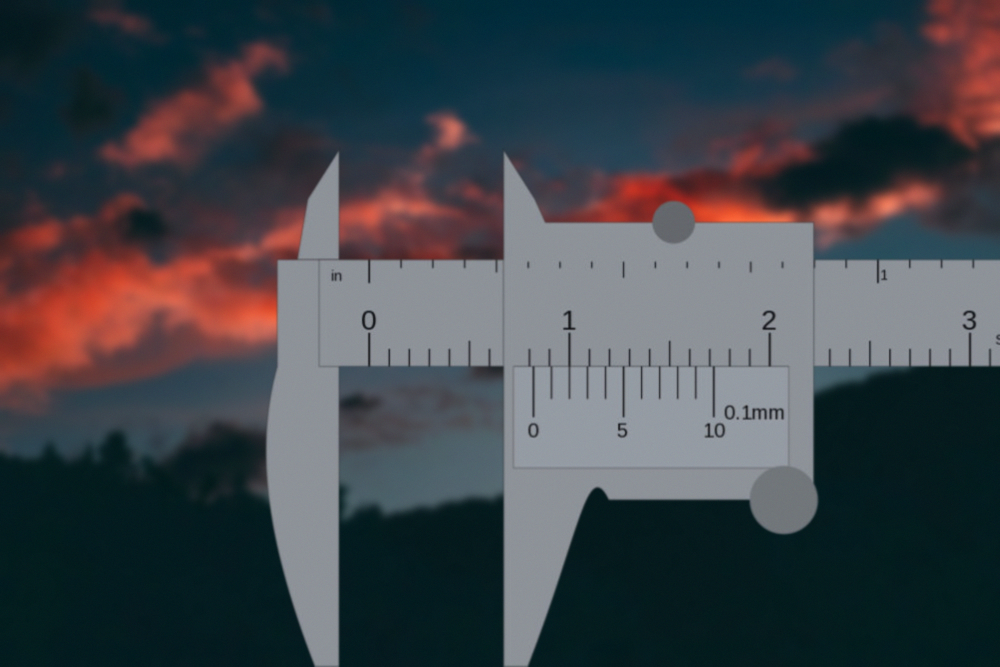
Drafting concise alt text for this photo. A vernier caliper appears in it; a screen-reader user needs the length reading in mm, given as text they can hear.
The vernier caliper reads 8.2 mm
